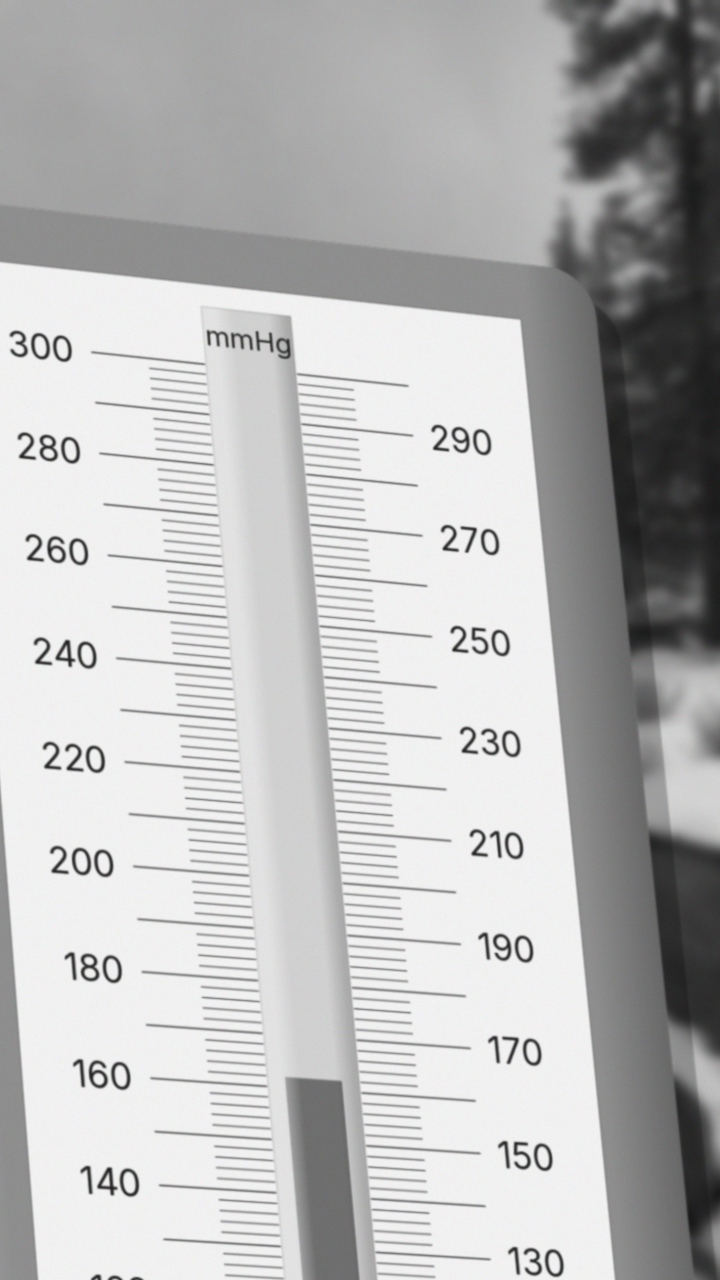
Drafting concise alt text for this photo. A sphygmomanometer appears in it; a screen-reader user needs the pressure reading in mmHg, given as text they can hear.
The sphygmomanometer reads 162 mmHg
